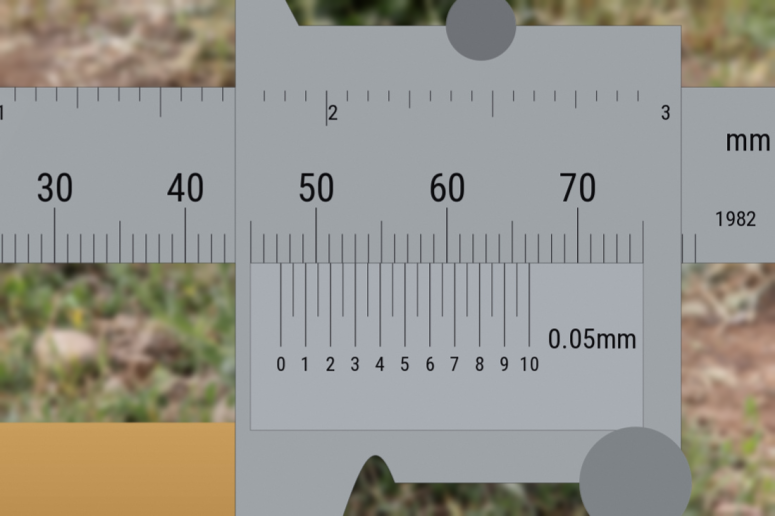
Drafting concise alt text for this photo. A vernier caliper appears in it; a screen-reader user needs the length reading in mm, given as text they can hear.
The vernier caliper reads 47.3 mm
